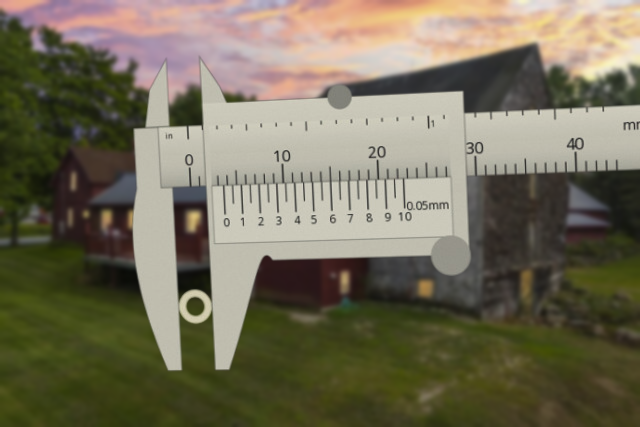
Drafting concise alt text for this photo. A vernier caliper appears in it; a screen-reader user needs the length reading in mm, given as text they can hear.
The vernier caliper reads 3.6 mm
